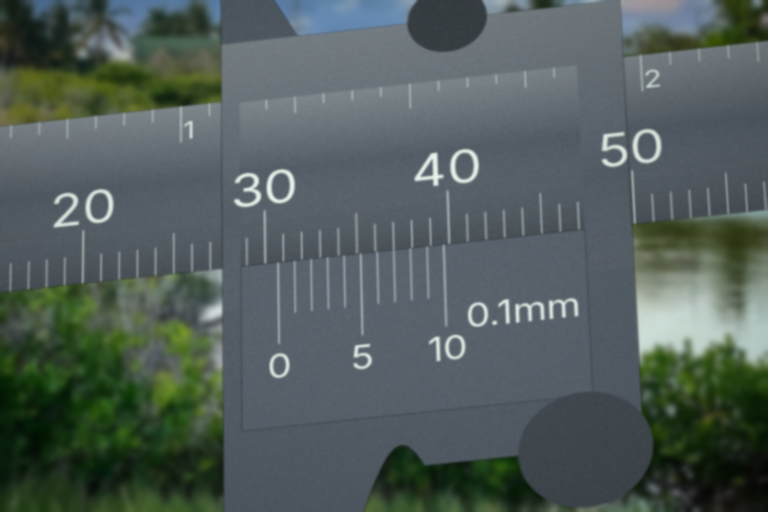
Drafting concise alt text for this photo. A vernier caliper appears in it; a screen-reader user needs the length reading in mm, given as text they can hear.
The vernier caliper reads 30.7 mm
